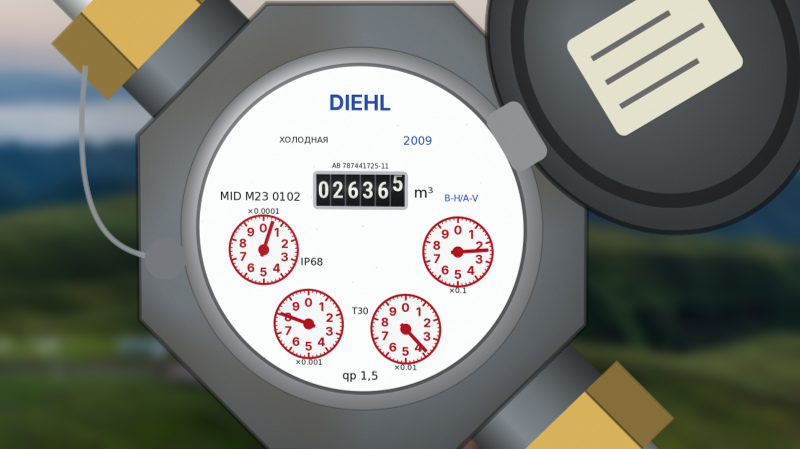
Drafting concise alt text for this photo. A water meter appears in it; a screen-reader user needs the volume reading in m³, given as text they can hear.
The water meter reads 26365.2380 m³
